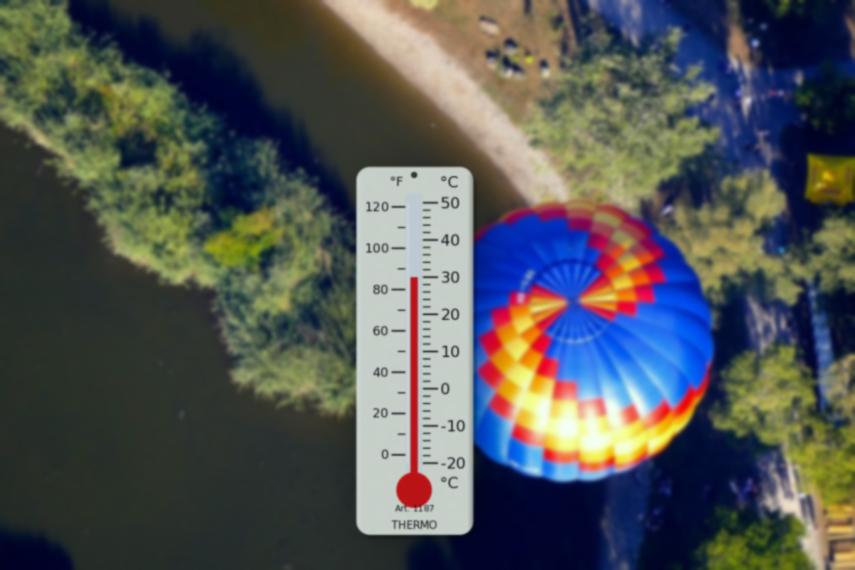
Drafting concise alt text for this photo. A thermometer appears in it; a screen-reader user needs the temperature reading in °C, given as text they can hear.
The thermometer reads 30 °C
